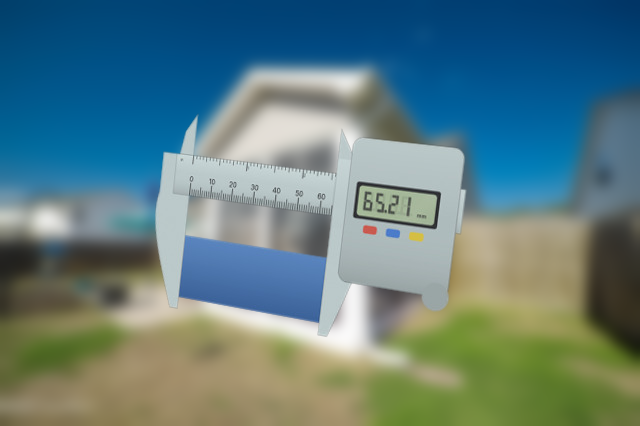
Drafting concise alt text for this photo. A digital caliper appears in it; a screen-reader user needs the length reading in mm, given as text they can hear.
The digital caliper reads 65.21 mm
